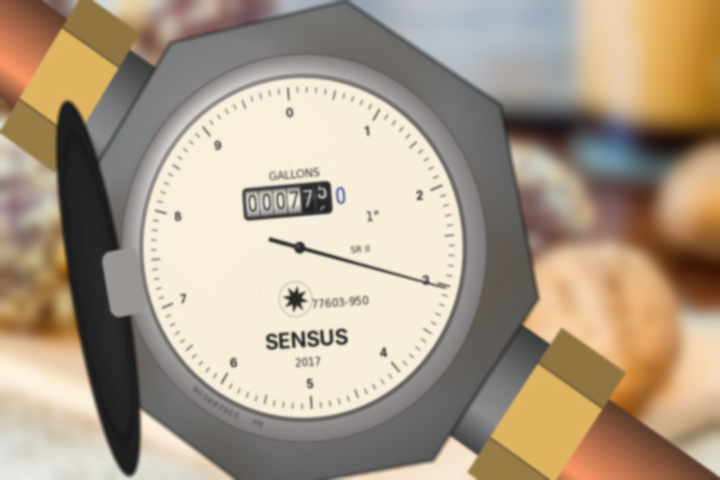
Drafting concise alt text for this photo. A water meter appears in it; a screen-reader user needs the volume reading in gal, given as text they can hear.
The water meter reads 7753.0 gal
